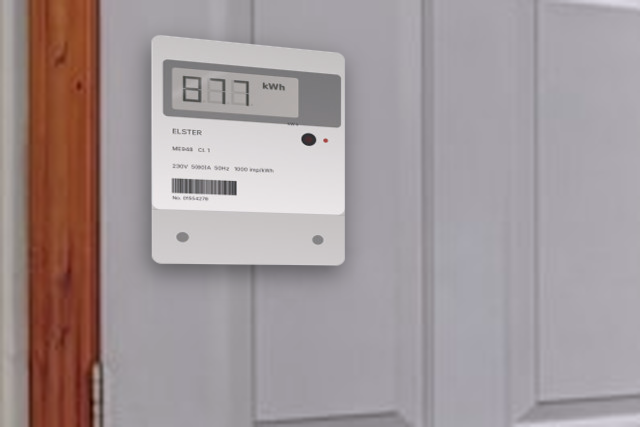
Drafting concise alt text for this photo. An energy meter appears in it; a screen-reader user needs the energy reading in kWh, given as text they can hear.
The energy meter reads 877 kWh
